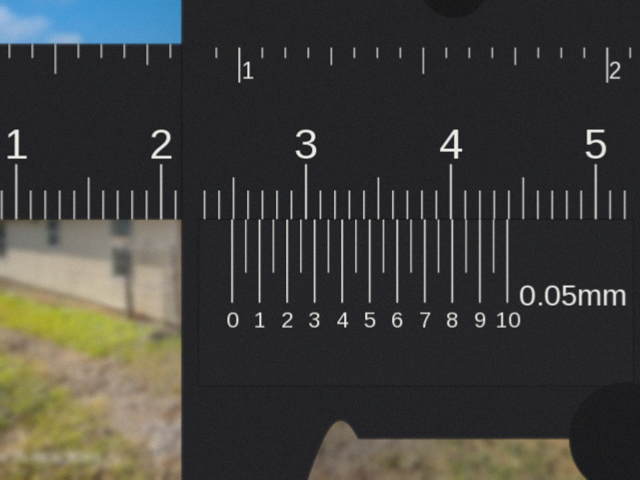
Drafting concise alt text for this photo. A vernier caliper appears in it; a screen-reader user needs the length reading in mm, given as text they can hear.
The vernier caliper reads 24.9 mm
